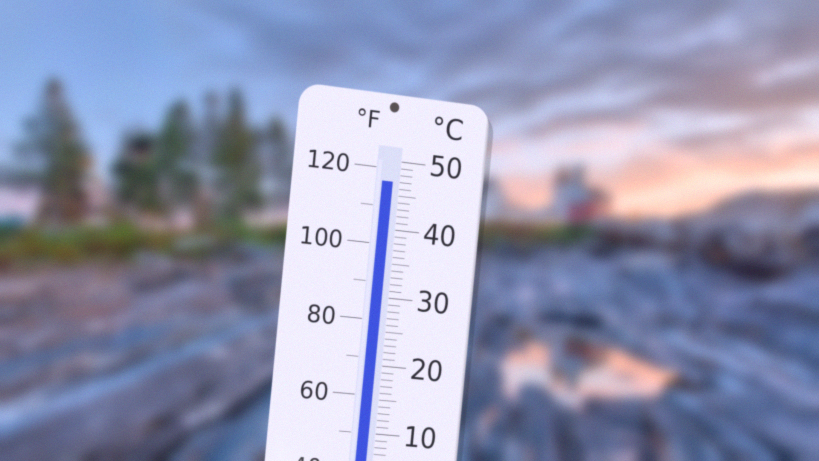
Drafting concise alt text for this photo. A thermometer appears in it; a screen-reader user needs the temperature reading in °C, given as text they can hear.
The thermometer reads 47 °C
